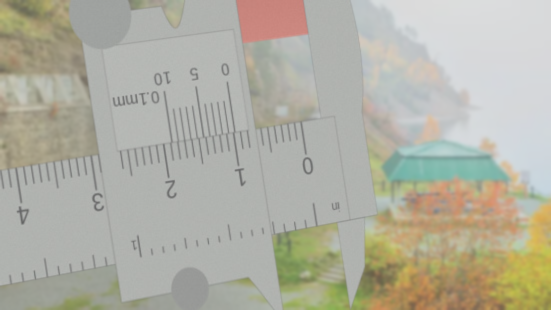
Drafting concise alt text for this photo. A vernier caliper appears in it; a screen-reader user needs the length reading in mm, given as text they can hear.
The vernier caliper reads 9.8 mm
